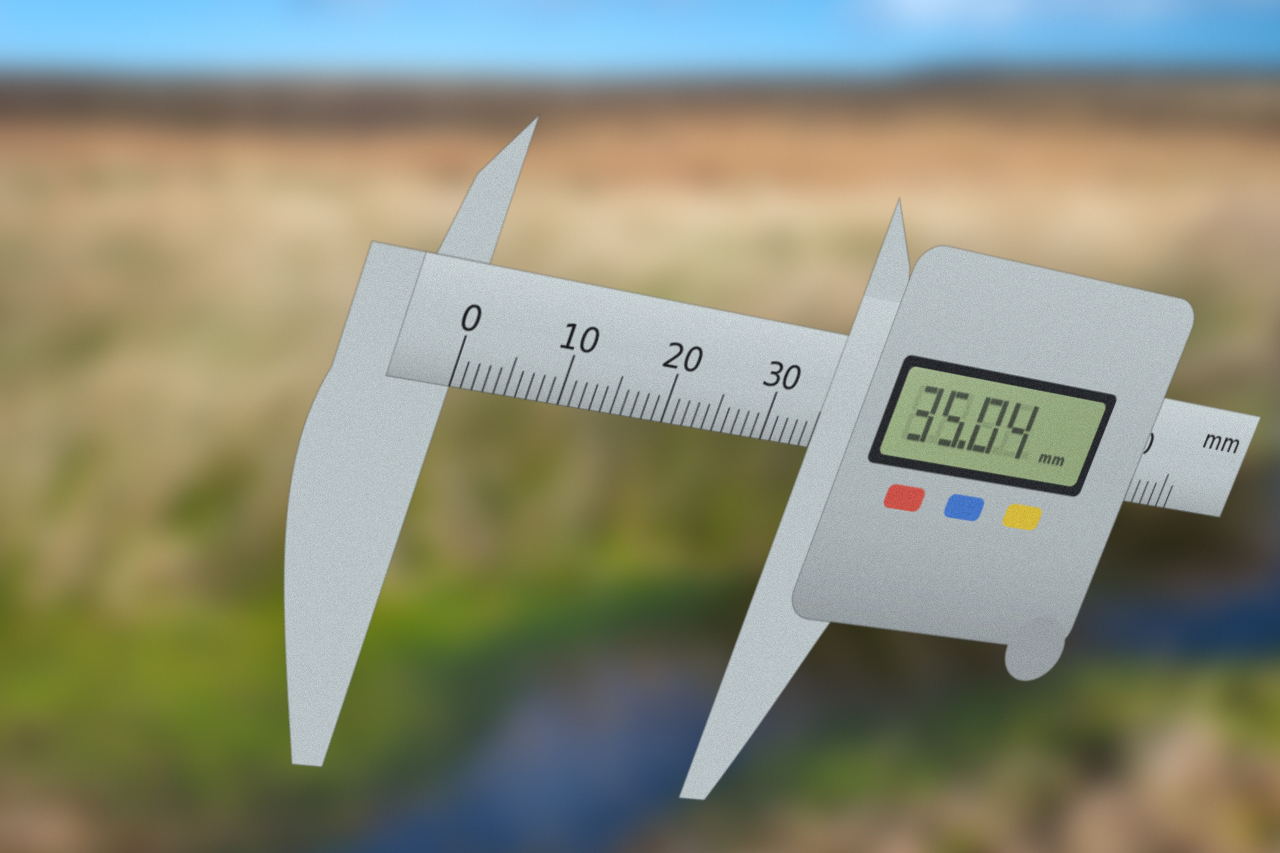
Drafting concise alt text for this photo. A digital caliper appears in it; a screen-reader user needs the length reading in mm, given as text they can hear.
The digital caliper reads 35.04 mm
